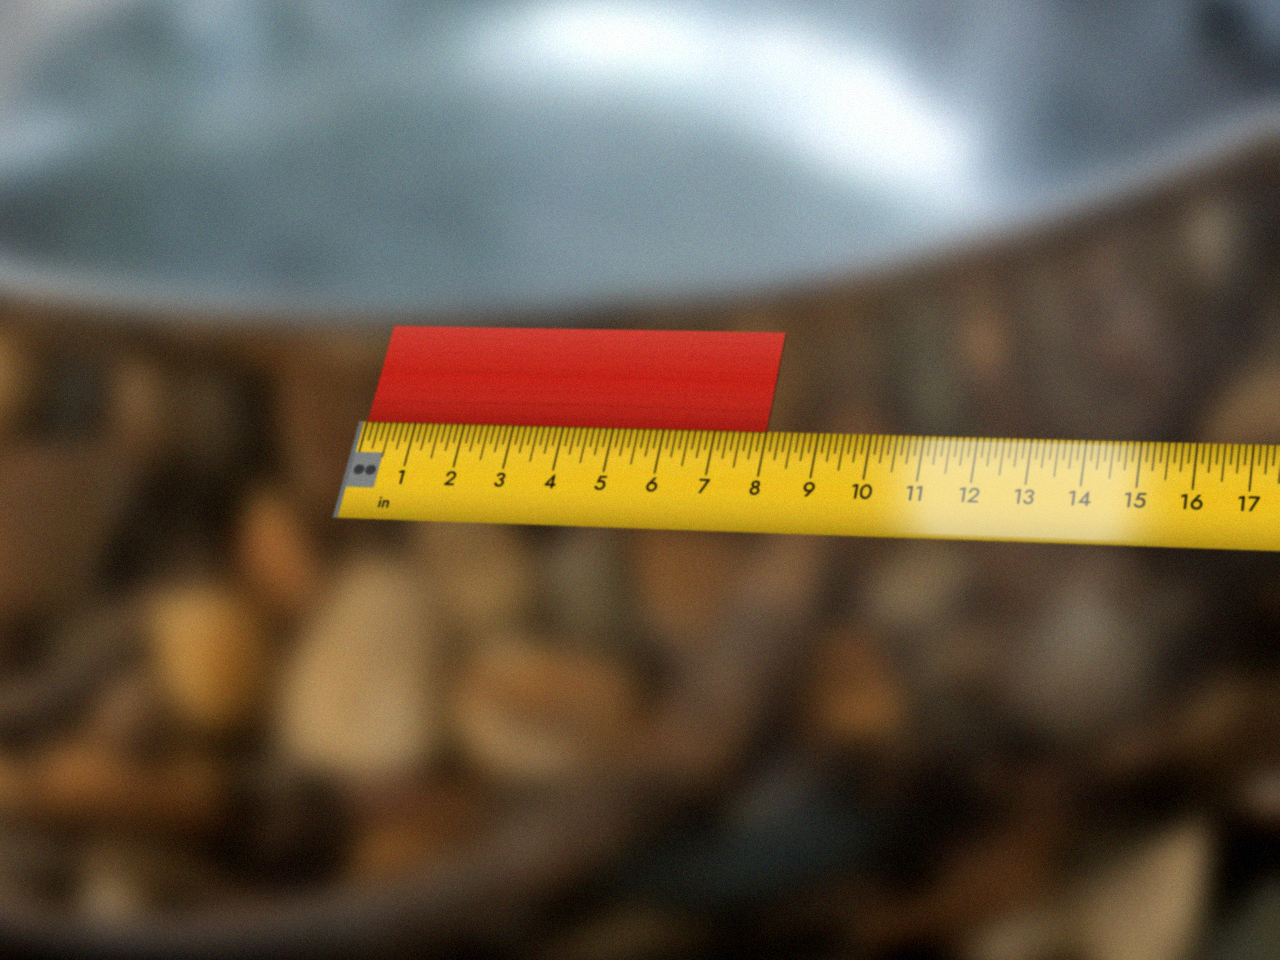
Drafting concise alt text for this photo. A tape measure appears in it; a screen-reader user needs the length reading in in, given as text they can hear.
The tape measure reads 8 in
